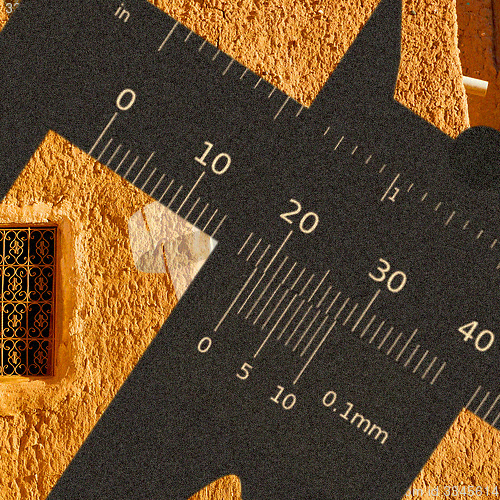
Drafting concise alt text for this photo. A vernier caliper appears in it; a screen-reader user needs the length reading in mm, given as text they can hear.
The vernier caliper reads 19.2 mm
